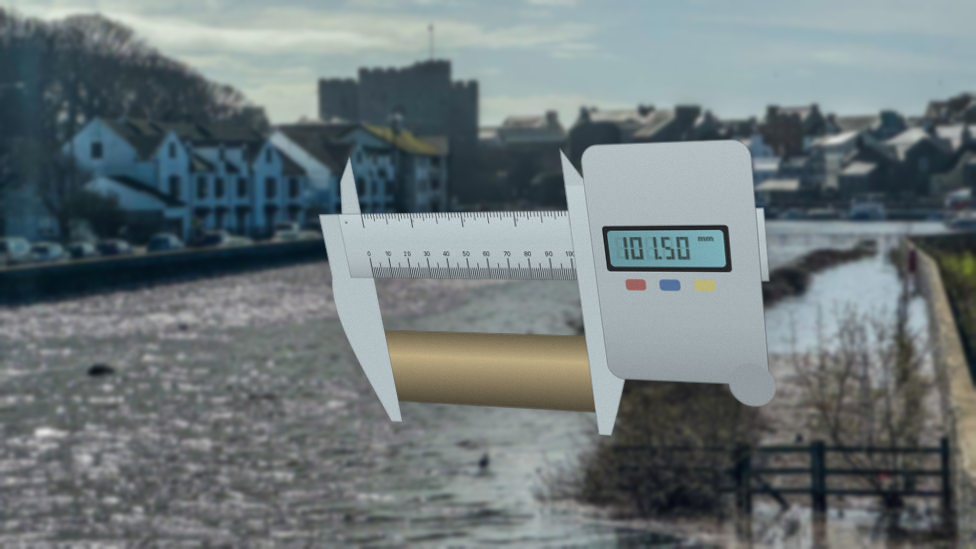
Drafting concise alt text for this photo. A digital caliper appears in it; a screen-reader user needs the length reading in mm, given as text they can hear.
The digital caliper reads 101.50 mm
